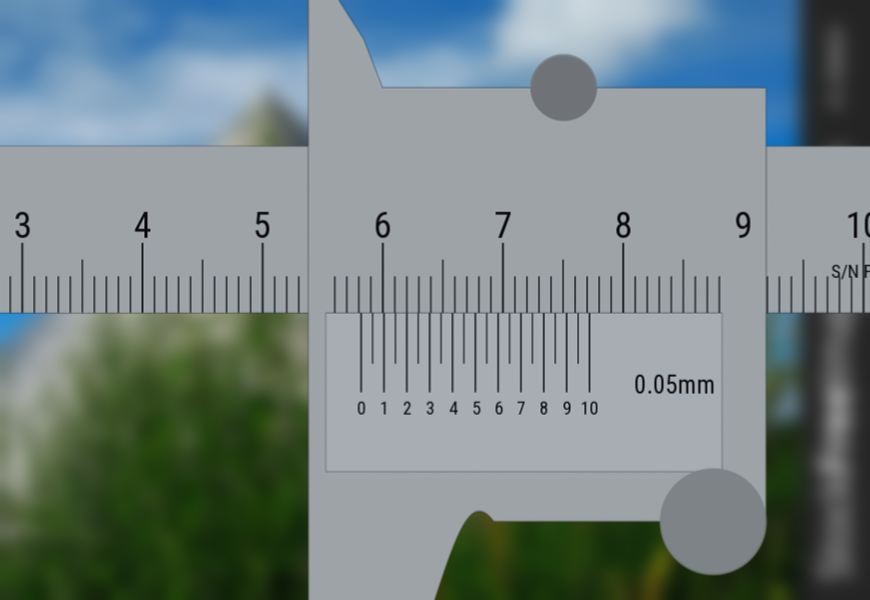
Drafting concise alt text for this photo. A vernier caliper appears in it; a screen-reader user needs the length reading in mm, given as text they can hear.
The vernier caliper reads 58.2 mm
